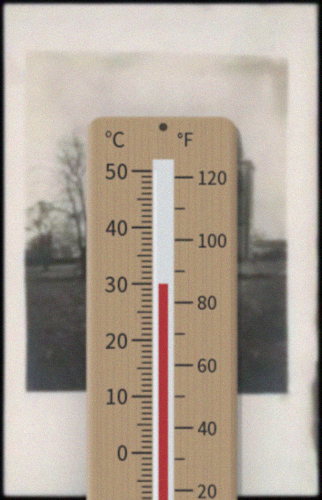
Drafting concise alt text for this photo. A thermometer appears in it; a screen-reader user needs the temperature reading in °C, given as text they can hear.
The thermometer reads 30 °C
